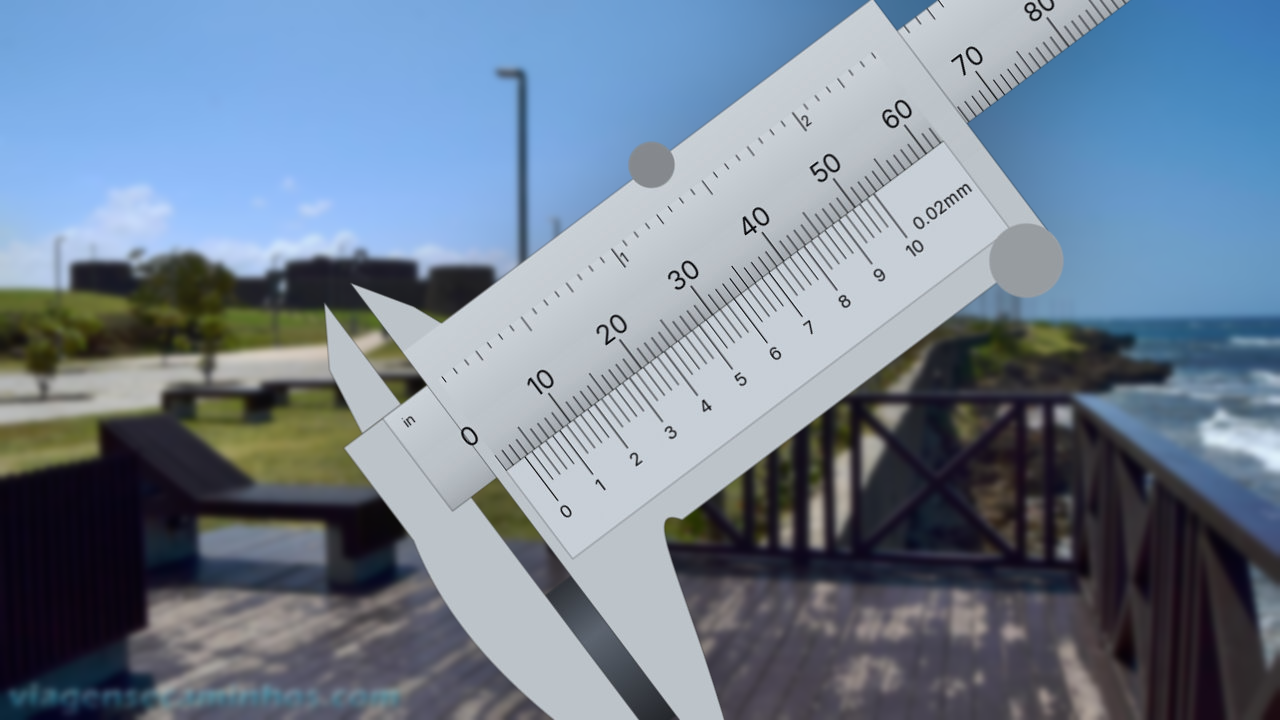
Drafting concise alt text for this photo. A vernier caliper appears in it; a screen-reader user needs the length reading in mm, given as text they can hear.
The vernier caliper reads 3.6 mm
